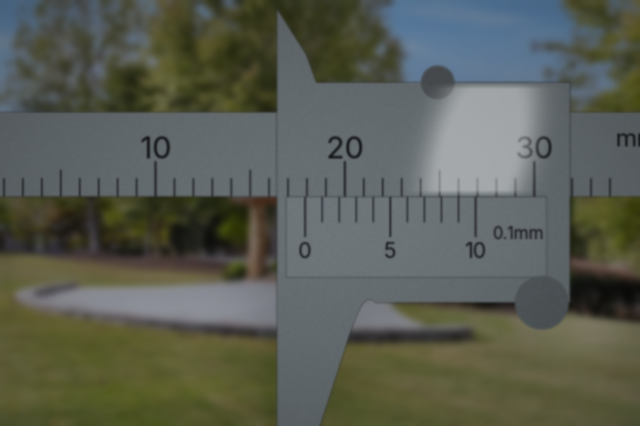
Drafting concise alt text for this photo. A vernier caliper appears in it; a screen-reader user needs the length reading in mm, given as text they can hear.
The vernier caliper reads 17.9 mm
